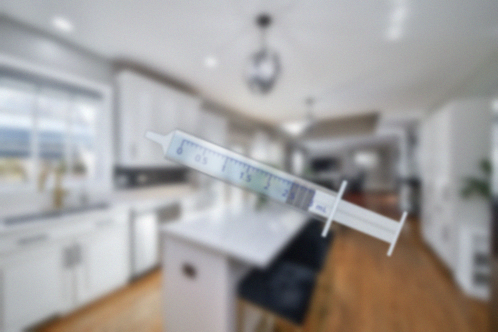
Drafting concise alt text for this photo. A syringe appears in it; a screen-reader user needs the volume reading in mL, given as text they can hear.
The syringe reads 2.5 mL
